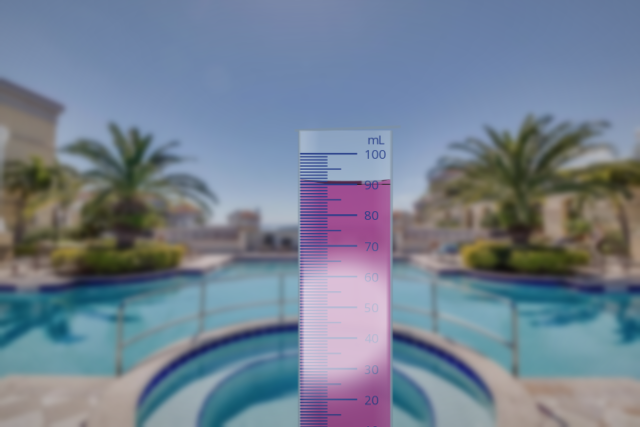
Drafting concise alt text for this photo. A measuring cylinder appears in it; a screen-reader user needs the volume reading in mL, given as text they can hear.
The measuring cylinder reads 90 mL
